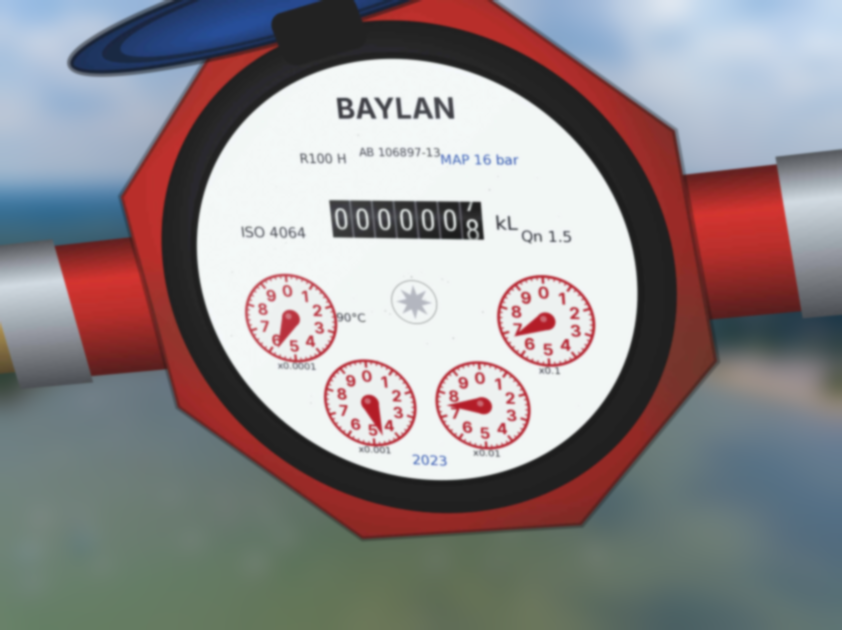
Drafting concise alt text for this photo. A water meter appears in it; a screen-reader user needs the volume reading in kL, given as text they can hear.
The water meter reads 7.6745 kL
